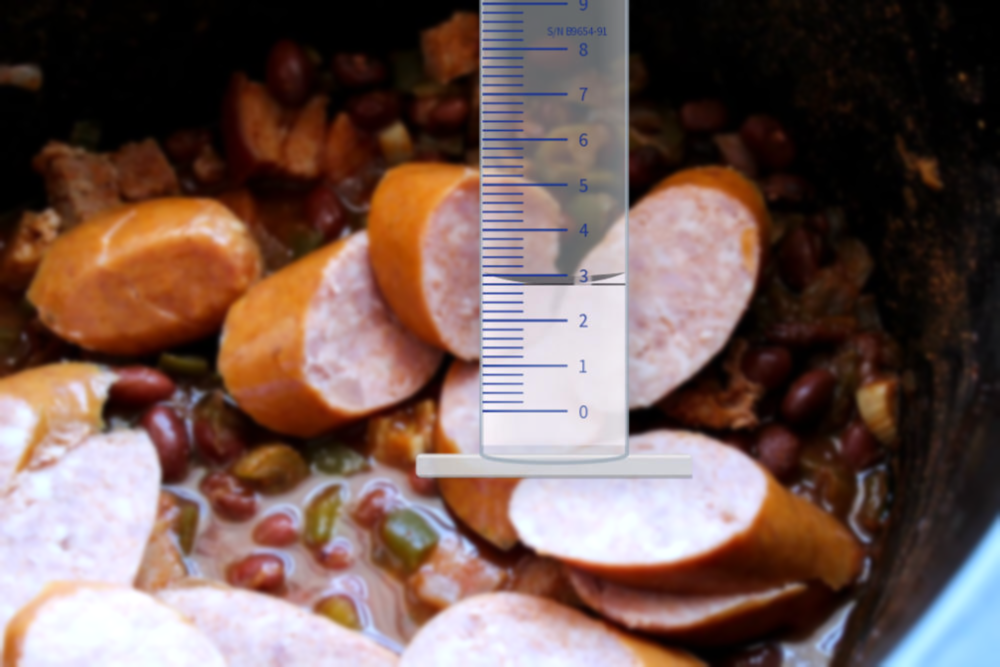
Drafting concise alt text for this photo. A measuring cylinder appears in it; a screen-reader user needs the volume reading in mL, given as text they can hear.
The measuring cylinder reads 2.8 mL
